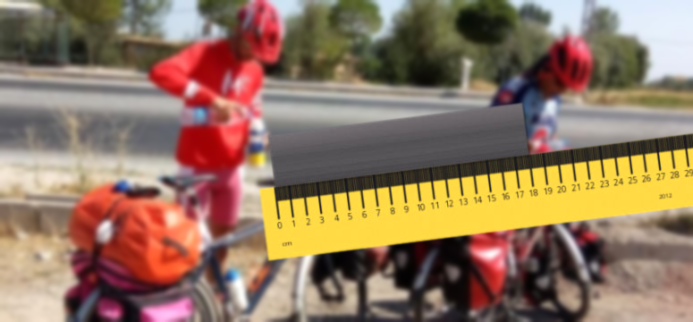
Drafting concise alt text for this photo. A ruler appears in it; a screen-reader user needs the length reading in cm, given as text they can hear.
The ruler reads 18 cm
